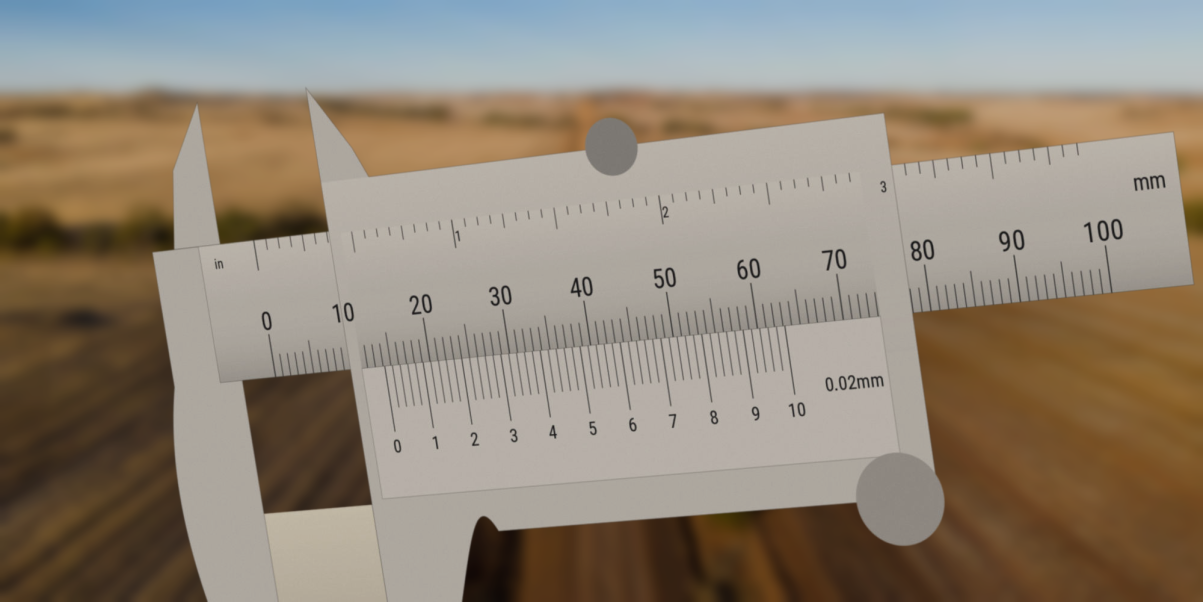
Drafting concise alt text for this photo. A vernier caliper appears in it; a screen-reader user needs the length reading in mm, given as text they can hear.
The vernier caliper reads 14.2 mm
